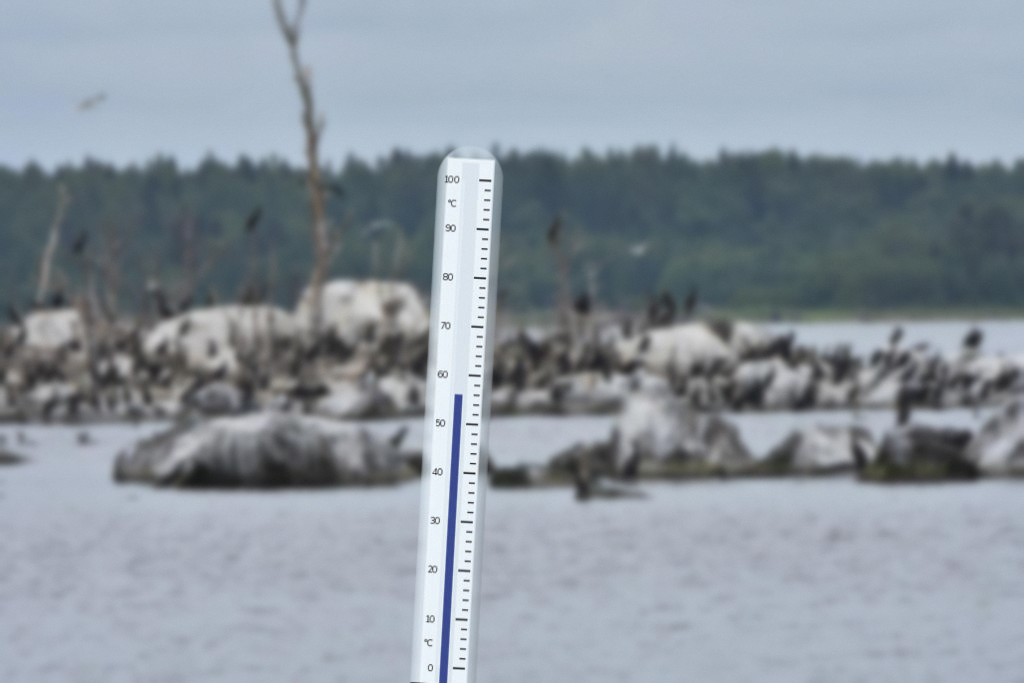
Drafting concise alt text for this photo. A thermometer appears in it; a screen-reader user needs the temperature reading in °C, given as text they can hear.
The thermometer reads 56 °C
